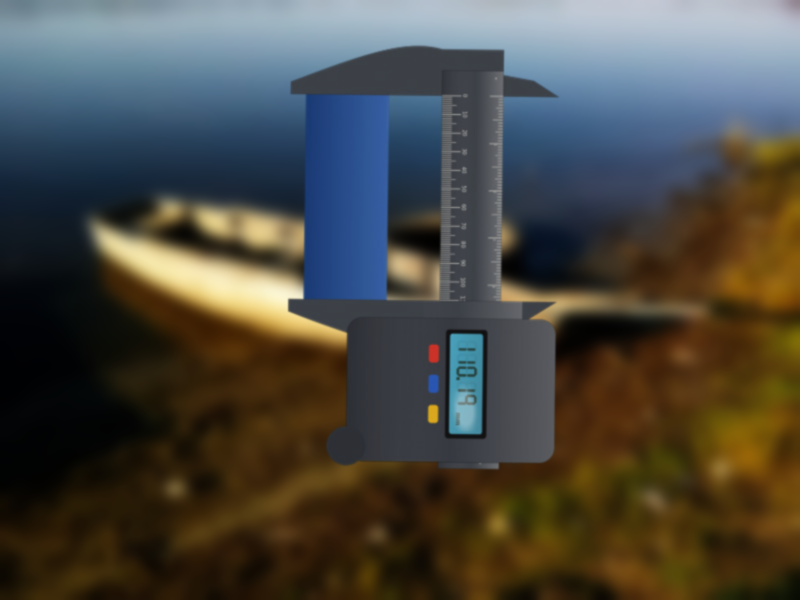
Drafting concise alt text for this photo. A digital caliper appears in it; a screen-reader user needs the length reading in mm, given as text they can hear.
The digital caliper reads 110.19 mm
